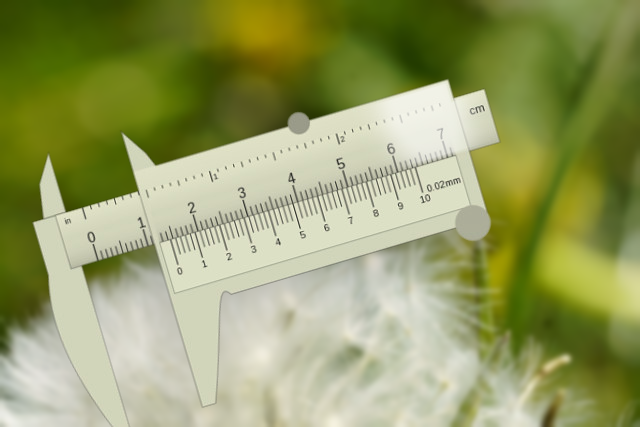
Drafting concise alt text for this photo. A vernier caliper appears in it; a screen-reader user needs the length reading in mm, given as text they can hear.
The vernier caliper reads 14.5 mm
